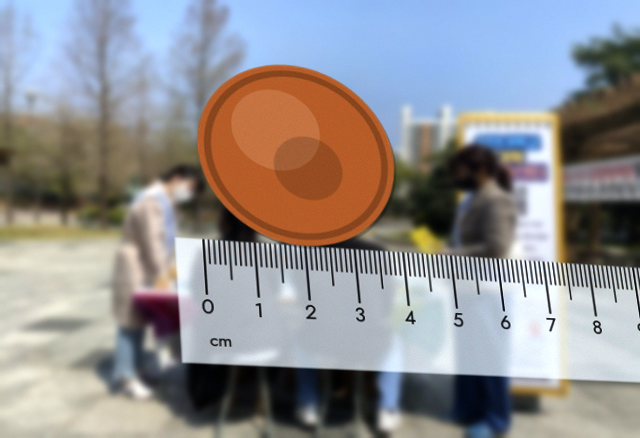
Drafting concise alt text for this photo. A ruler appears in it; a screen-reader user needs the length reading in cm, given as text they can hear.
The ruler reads 4 cm
